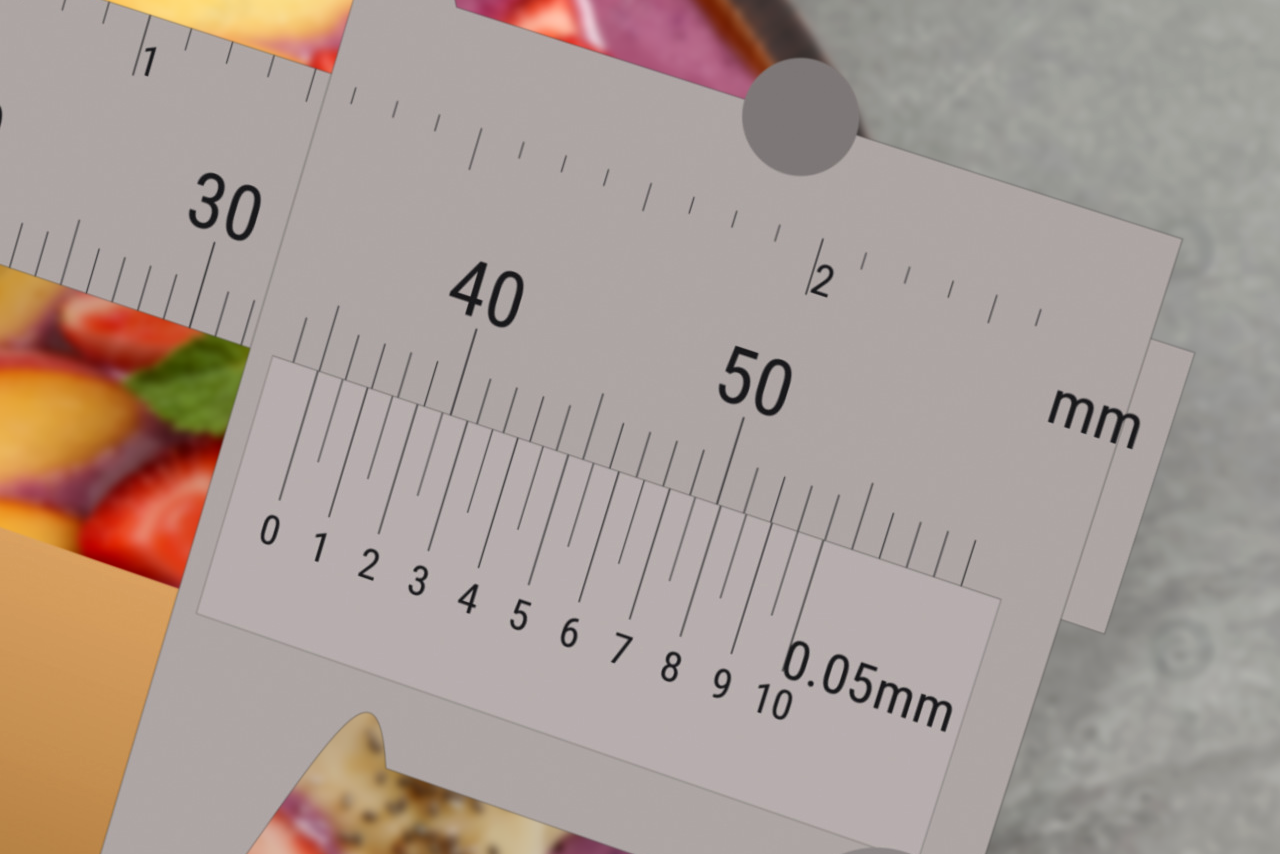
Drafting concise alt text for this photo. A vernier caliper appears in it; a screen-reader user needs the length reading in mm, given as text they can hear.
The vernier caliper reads 34.95 mm
